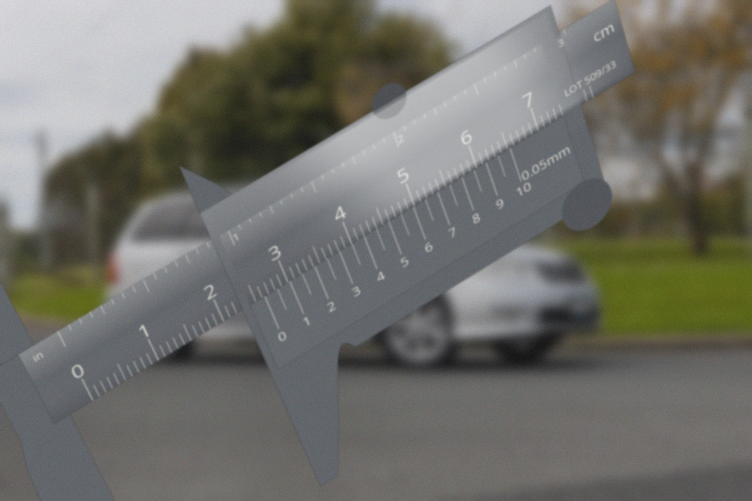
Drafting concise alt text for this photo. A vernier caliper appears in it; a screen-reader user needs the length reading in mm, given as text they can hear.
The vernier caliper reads 26.4 mm
